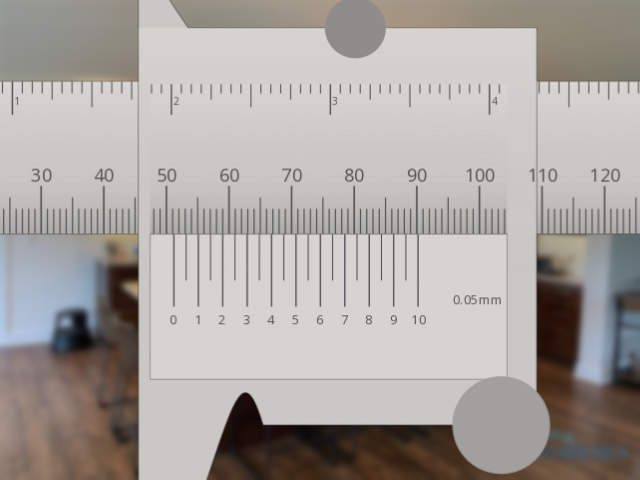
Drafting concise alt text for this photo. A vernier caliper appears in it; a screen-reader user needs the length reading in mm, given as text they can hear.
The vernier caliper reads 51.2 mm
